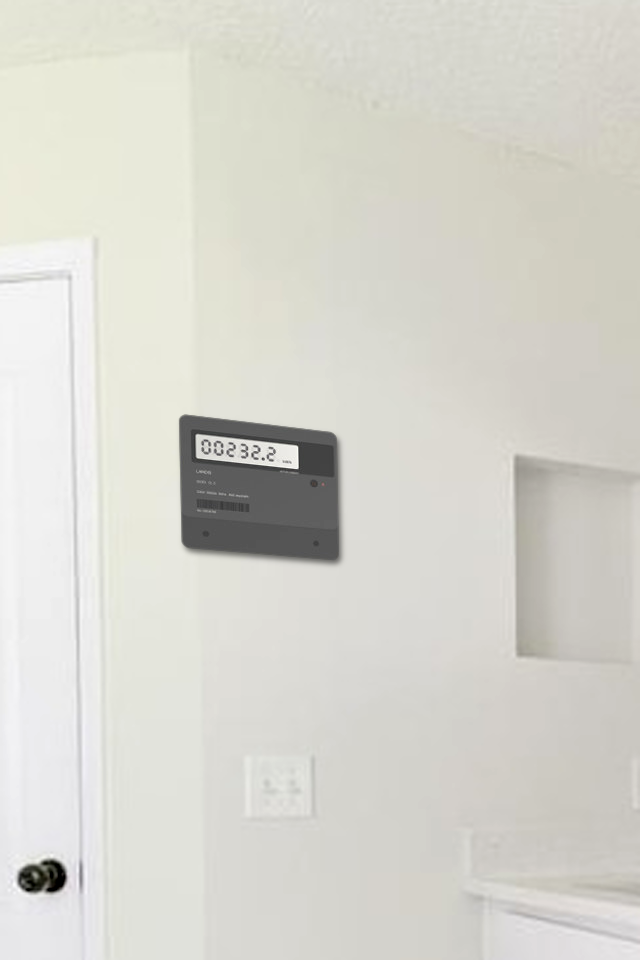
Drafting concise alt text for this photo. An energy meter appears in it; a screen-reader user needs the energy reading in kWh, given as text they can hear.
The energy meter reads 232.2 kWh
